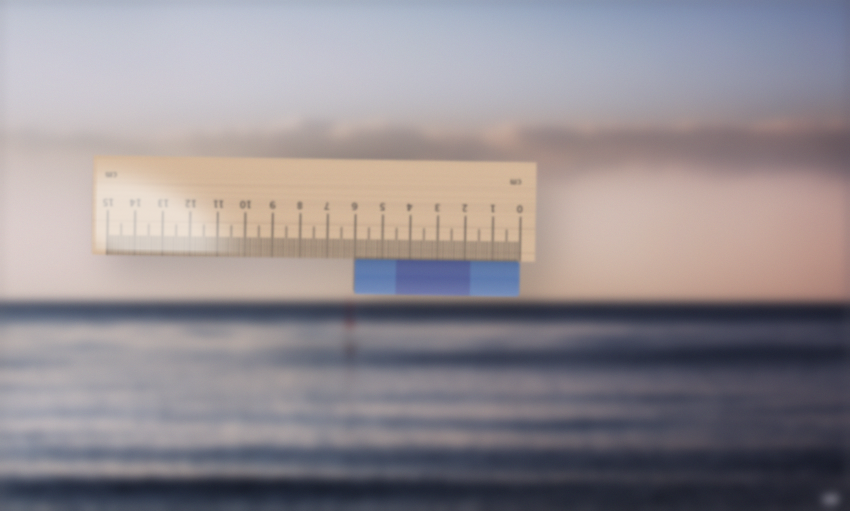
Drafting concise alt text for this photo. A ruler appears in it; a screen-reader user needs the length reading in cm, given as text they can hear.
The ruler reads 6 cm
